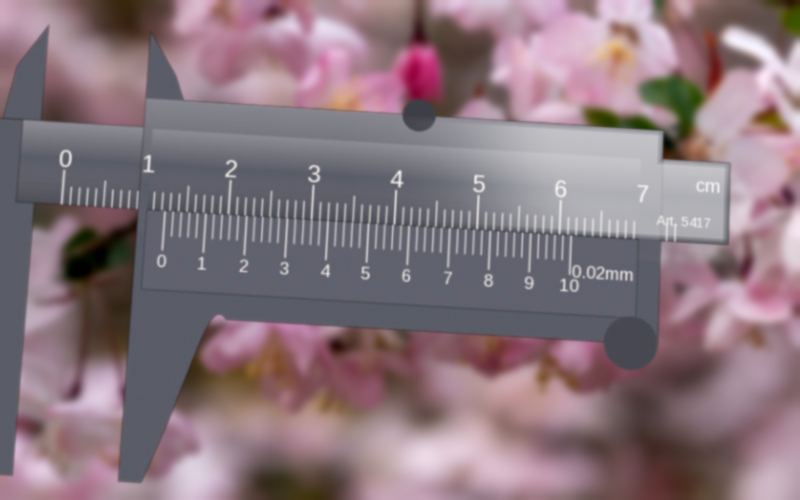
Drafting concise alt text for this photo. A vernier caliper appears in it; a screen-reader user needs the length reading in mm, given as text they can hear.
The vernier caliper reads 12.4 mm
